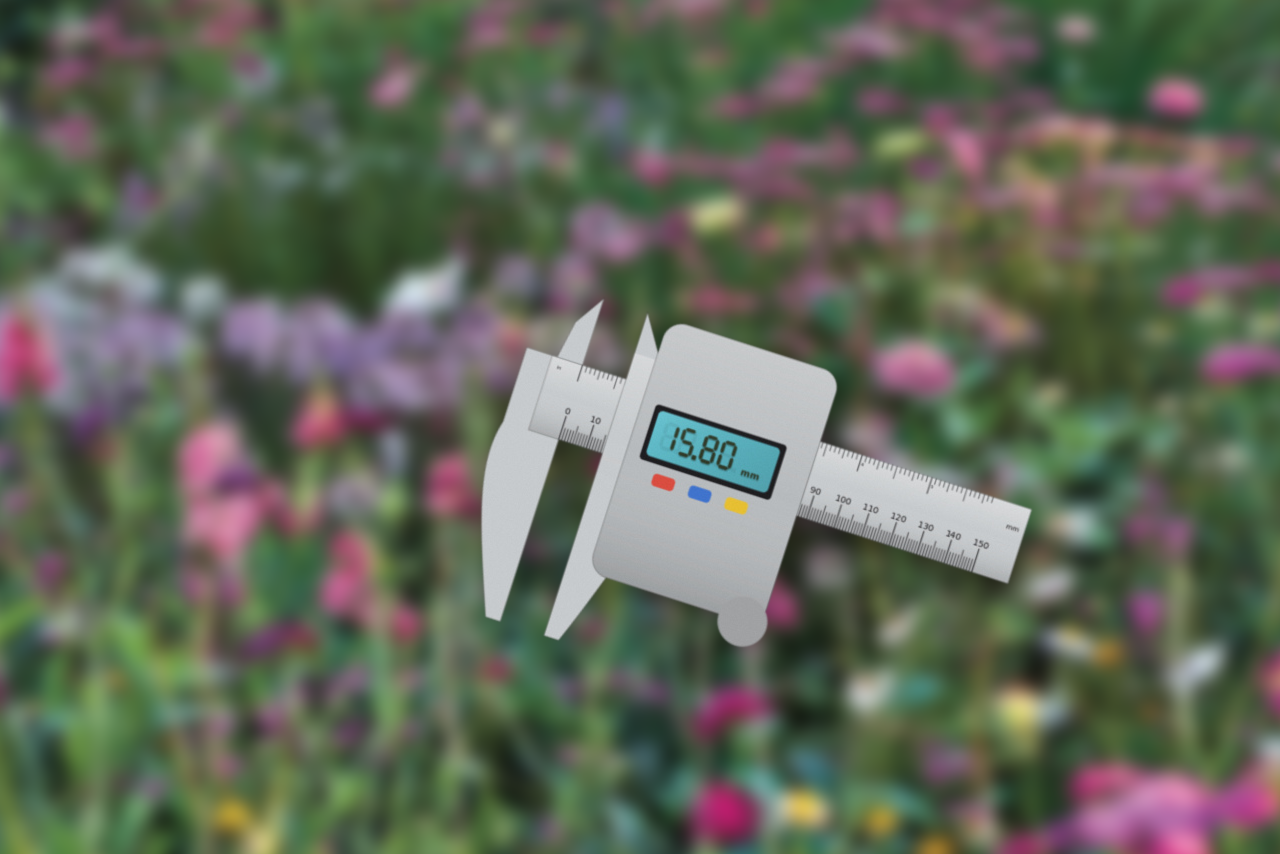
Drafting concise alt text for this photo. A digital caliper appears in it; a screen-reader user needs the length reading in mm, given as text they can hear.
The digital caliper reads 15.80 mm
